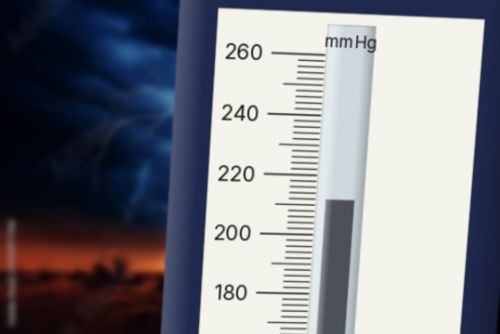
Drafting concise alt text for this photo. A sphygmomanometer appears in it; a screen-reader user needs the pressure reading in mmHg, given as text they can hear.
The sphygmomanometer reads 212 mmHg
